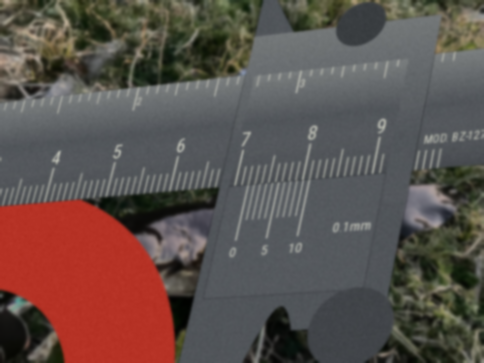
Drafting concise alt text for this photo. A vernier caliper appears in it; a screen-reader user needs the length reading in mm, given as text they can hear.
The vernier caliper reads 72.0 mm
